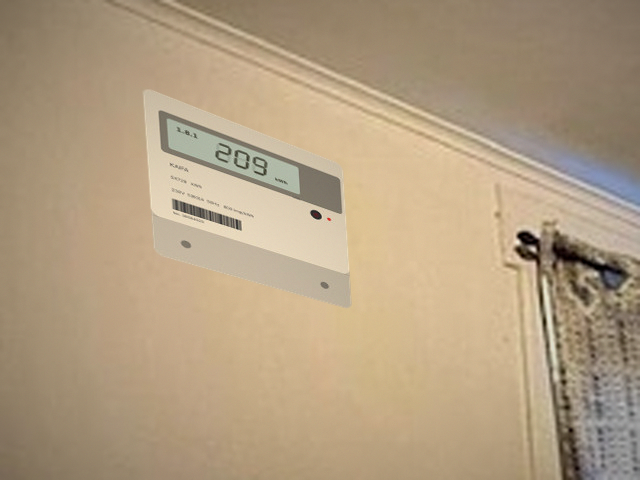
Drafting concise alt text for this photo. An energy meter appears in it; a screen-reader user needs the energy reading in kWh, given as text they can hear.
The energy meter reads 209 kWh
